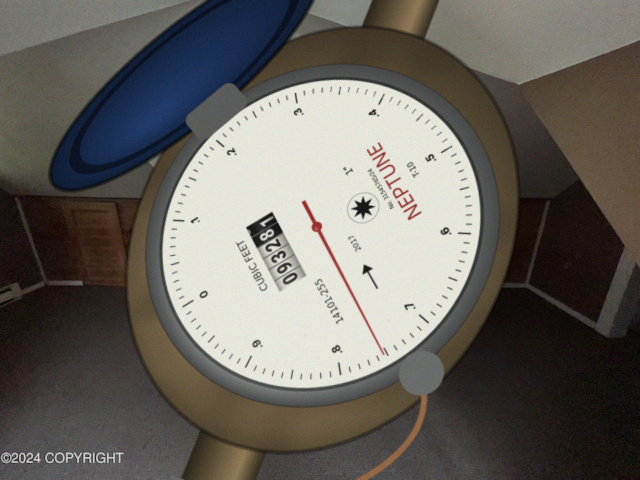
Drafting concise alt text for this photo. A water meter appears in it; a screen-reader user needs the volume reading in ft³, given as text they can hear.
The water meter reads 93280.75 ft³
